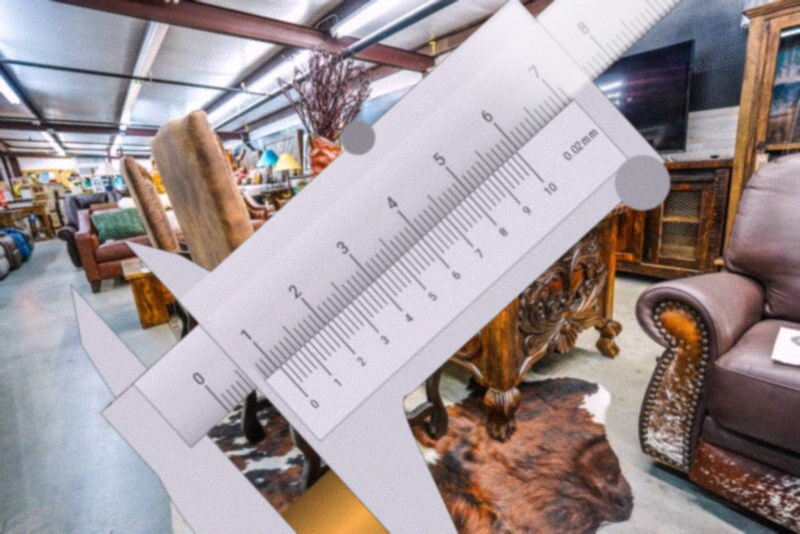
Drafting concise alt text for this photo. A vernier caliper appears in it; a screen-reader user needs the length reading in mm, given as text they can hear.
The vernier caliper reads 10.5 mm
